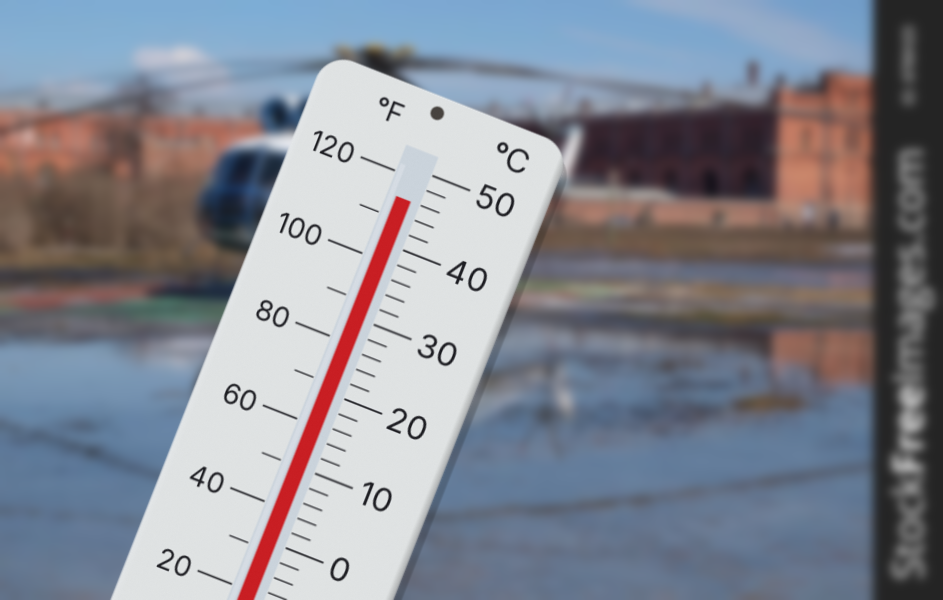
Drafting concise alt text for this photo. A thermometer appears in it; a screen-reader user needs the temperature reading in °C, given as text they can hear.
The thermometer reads 46 °C
